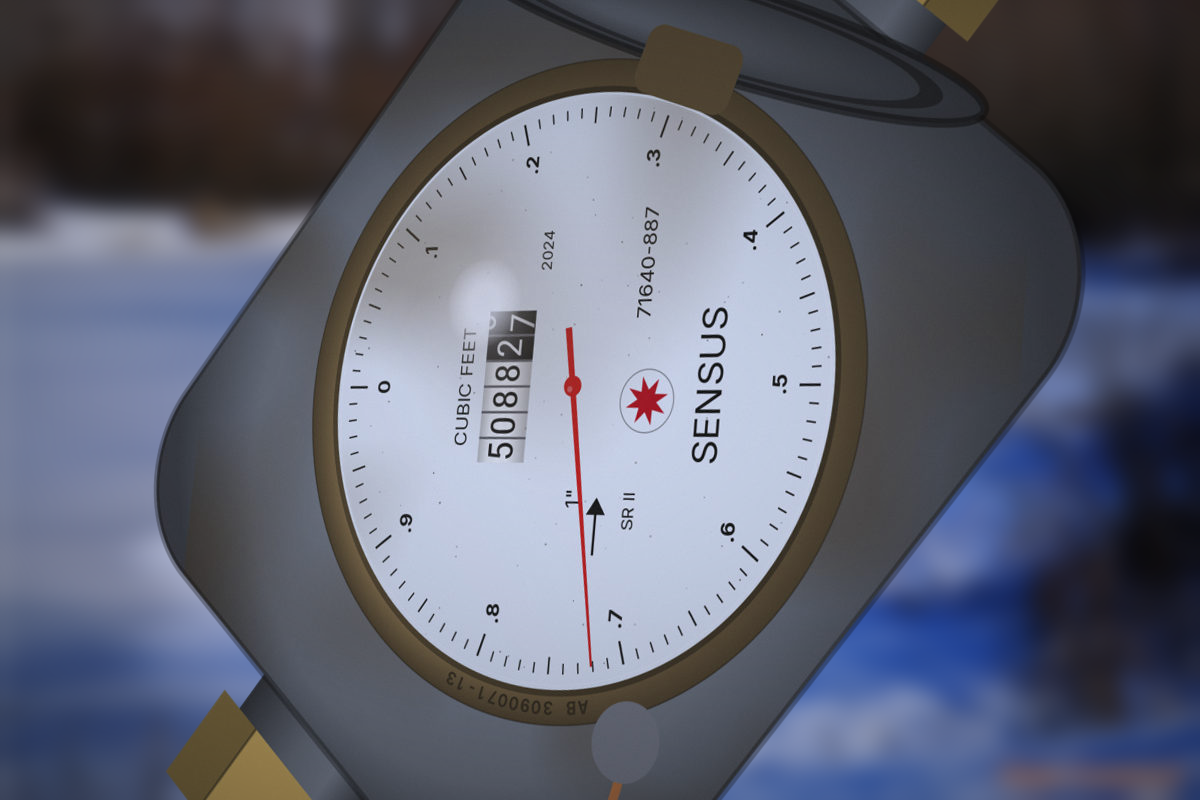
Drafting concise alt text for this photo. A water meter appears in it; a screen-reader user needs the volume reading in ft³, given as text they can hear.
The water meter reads 508826.72 ft³
